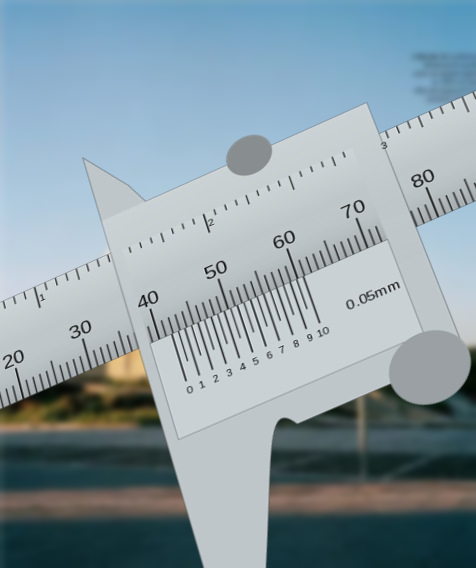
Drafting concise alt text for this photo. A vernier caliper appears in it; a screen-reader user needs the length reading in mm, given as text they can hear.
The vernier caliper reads 41.8 mm
